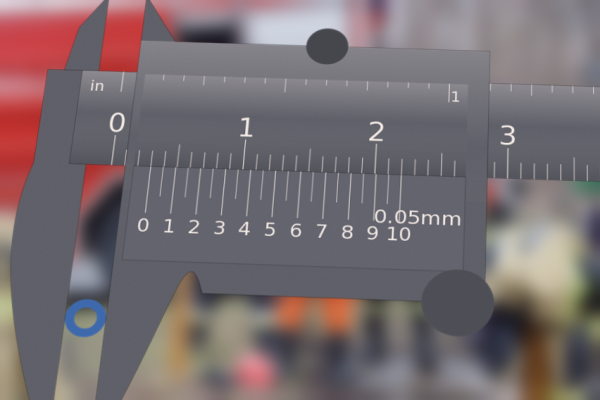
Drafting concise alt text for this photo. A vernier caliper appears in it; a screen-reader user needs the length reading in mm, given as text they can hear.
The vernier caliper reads 3.0 mm
